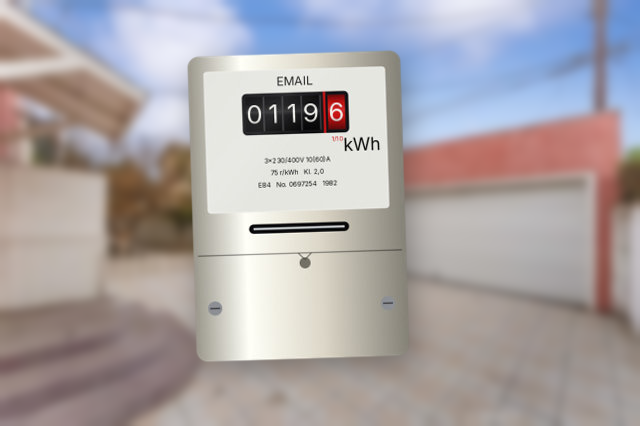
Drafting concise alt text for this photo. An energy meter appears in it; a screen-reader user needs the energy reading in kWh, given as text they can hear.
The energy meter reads 119.6 kWh
